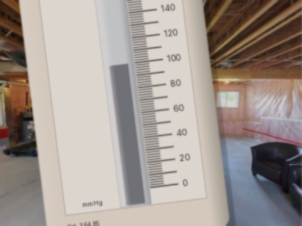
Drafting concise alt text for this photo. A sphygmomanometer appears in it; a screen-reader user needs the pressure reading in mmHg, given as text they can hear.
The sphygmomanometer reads 100 mmHg
